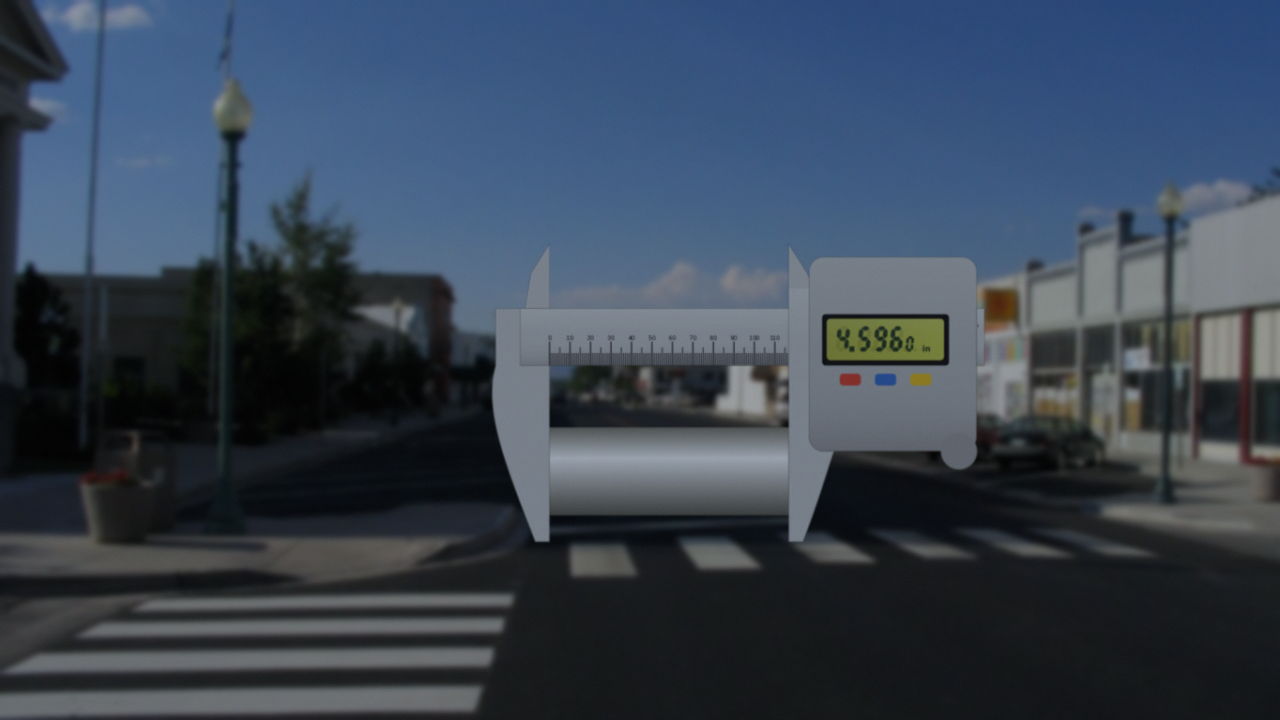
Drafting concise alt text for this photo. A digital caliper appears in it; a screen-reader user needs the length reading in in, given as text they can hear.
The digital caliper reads 4.5960 in
